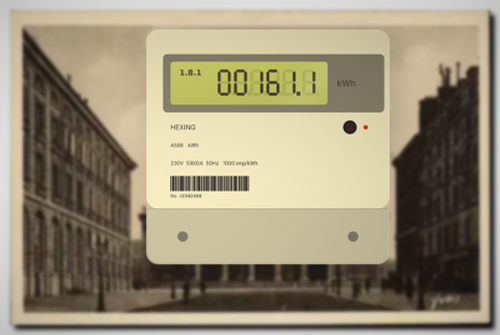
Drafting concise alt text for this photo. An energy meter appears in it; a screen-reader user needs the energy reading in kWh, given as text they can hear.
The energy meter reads 161.1 kWh
